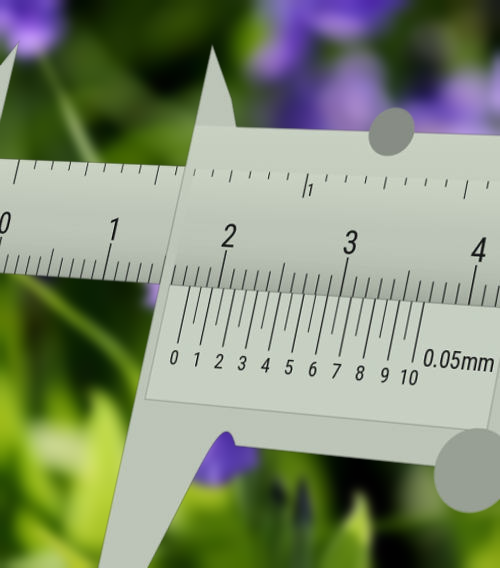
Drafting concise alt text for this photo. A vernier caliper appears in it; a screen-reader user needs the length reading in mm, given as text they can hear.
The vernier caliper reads 17.6 mm
